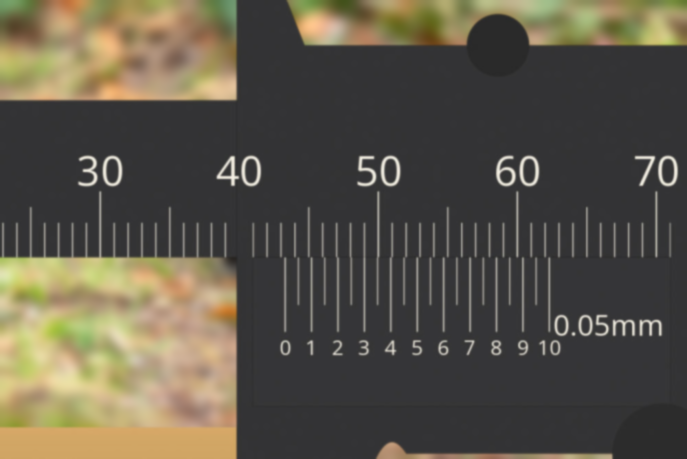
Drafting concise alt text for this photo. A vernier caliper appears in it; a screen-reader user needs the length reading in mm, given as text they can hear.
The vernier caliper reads 43.3 mm
